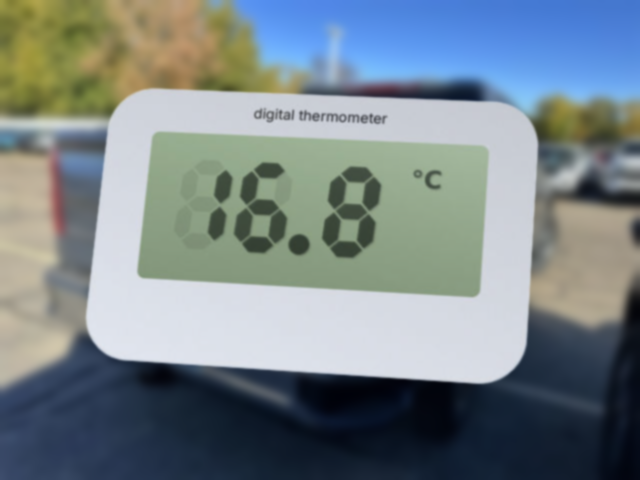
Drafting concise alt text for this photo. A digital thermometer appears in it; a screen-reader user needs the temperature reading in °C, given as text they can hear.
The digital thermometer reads 16.8 °C
